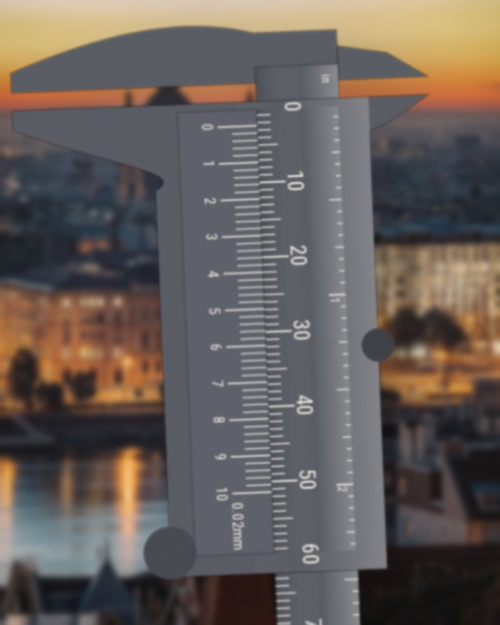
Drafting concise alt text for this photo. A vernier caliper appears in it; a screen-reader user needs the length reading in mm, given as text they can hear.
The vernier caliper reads 2.4 mm
